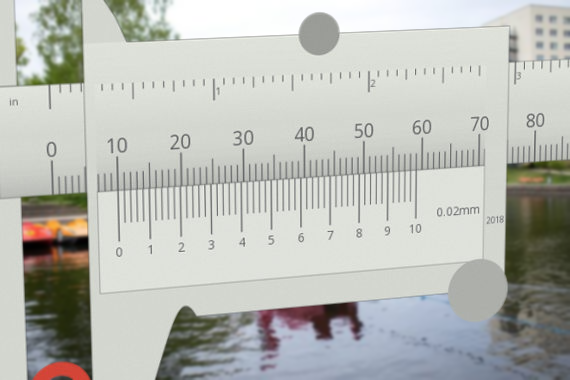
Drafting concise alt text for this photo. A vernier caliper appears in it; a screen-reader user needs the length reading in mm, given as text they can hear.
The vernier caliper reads 10.0 mm
